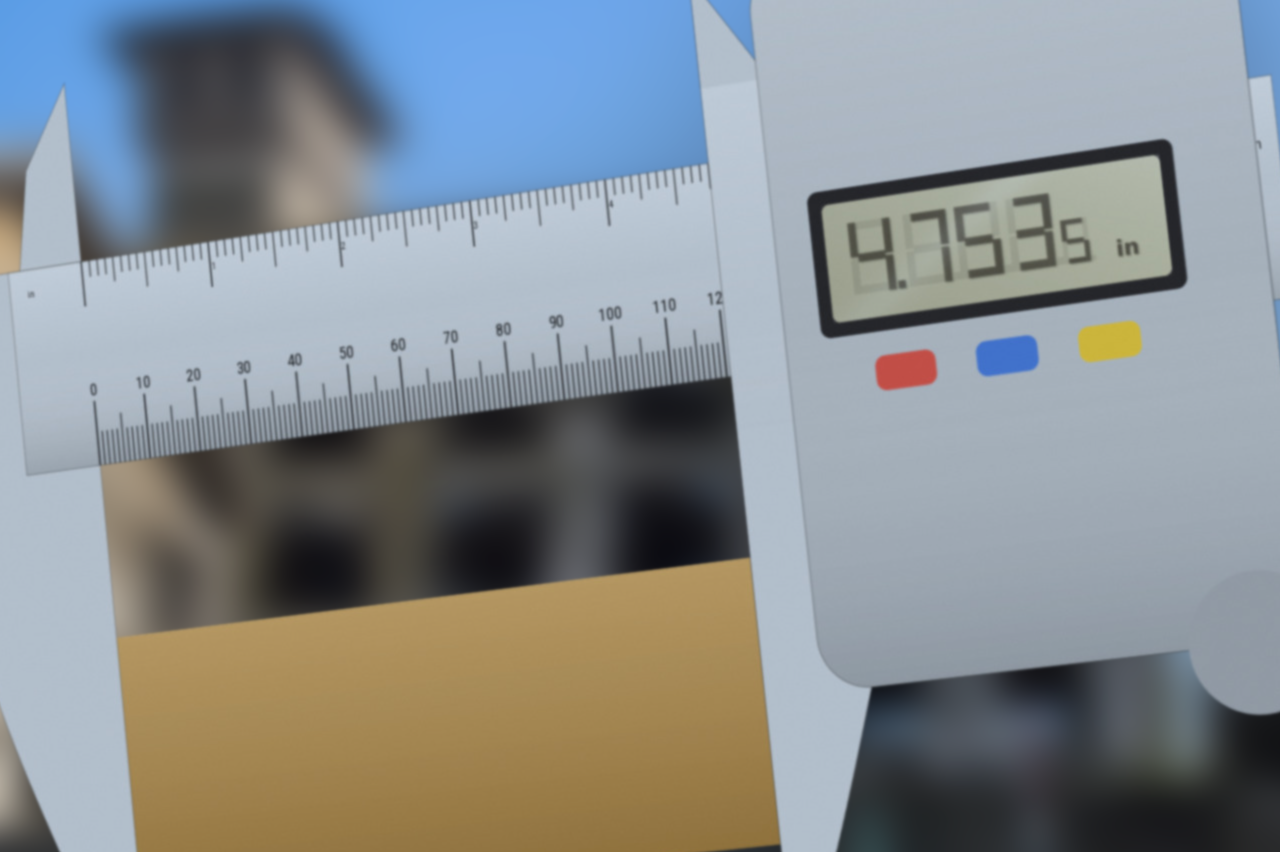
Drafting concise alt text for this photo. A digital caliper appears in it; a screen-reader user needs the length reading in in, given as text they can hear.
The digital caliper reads 4.7535 in
